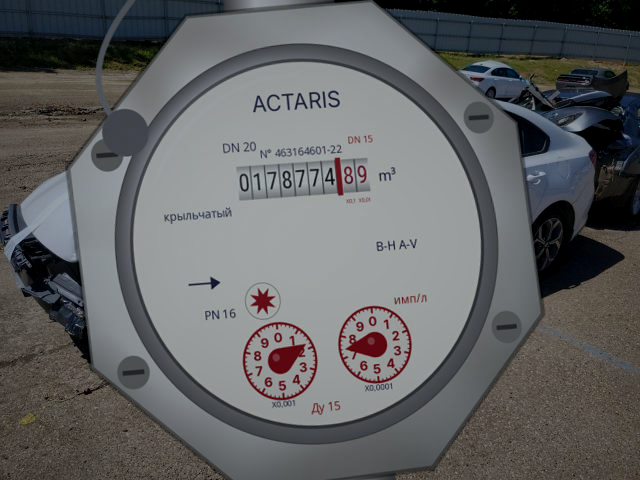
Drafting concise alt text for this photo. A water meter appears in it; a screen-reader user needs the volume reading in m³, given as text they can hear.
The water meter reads 178774.8917 m³
